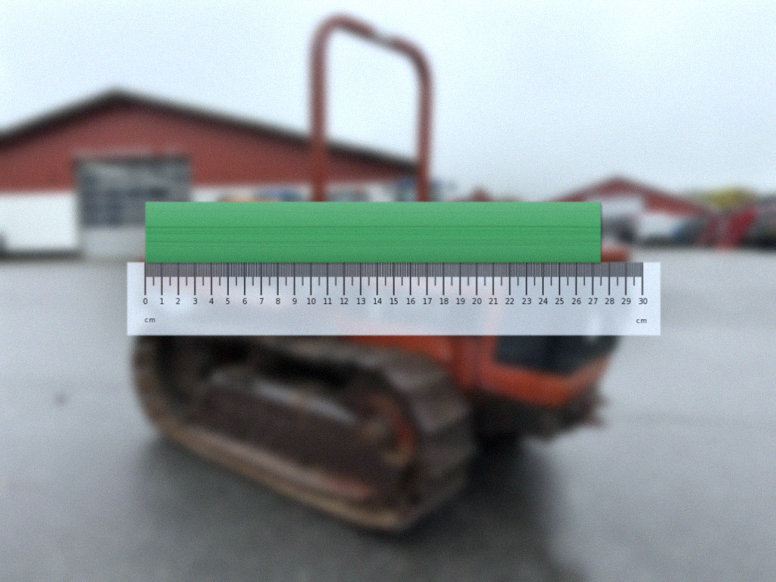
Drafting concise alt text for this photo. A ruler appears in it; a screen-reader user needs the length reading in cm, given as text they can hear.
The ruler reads 27.5 cm
